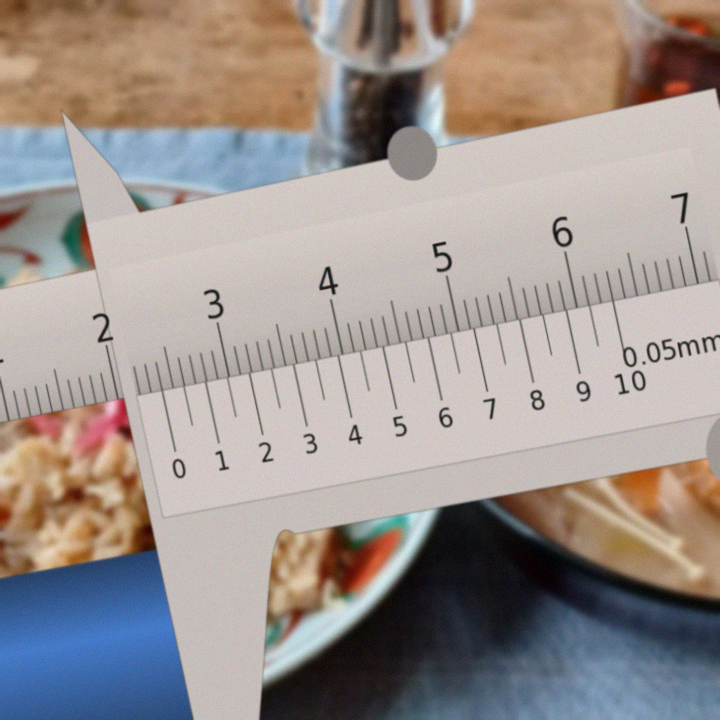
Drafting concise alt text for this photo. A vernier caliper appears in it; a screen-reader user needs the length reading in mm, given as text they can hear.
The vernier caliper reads 24.0 mm
